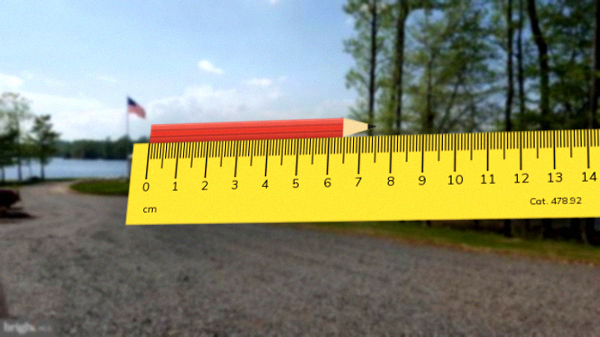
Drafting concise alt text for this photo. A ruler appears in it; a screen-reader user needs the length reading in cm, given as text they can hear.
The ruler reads 7.5 cm
